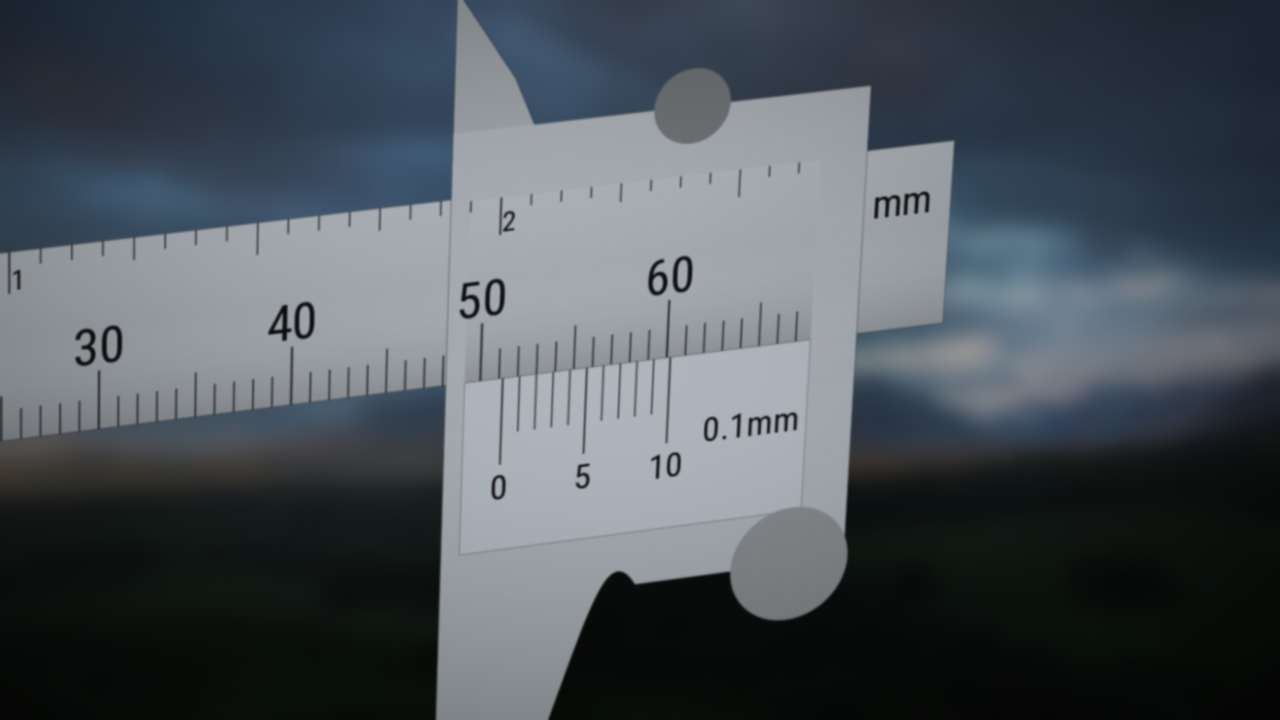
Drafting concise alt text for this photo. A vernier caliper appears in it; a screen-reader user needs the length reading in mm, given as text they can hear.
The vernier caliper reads 51.2 mm
